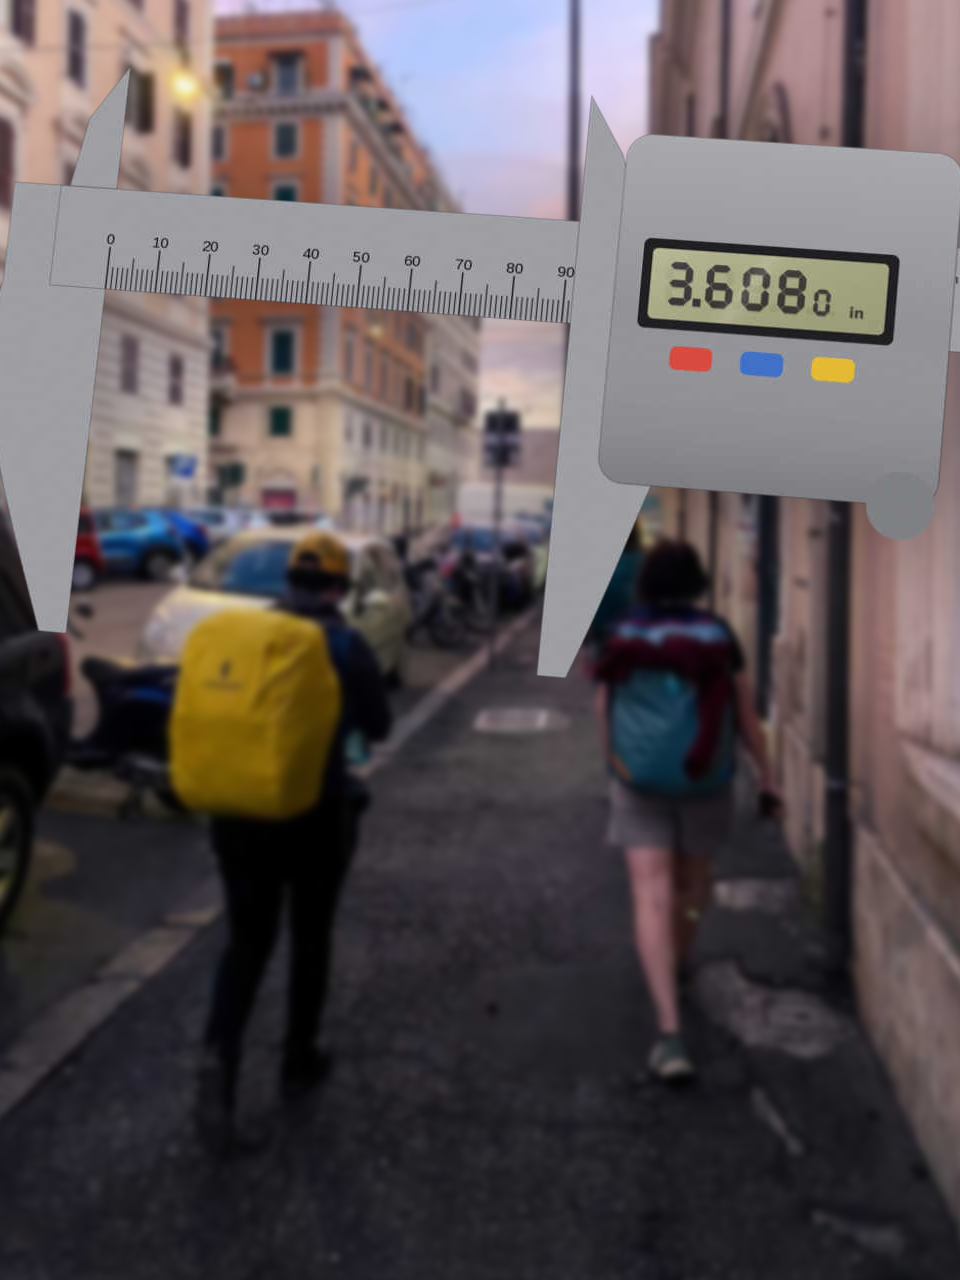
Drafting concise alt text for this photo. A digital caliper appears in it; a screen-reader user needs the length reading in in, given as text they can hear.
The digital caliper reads 3.6080 in
